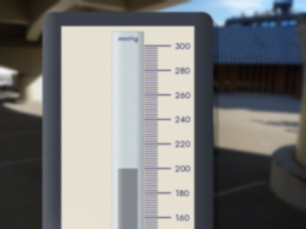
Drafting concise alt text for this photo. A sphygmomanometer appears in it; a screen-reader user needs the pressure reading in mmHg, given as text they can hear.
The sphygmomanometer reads 200 mmHg
